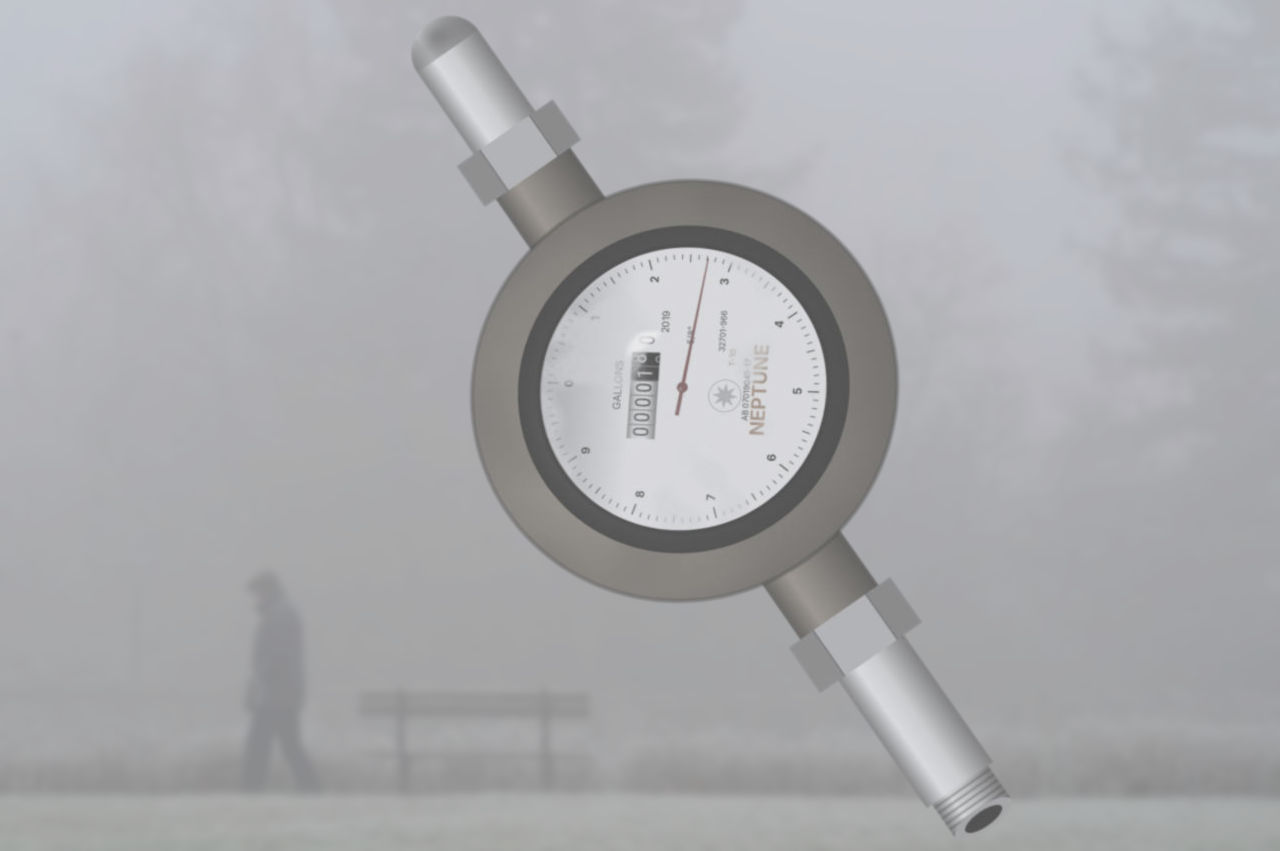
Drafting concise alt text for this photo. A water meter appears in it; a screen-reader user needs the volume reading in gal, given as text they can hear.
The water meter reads 182.7 gal
